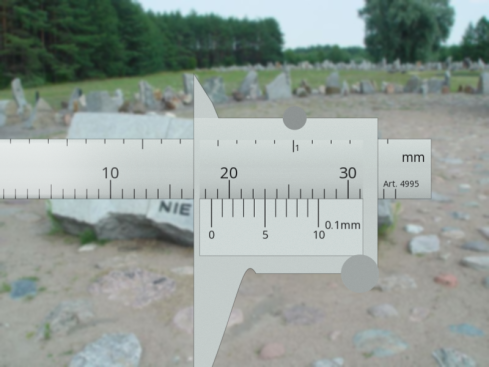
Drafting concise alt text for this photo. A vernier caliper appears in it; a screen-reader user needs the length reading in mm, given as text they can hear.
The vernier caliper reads 18.5 mm
